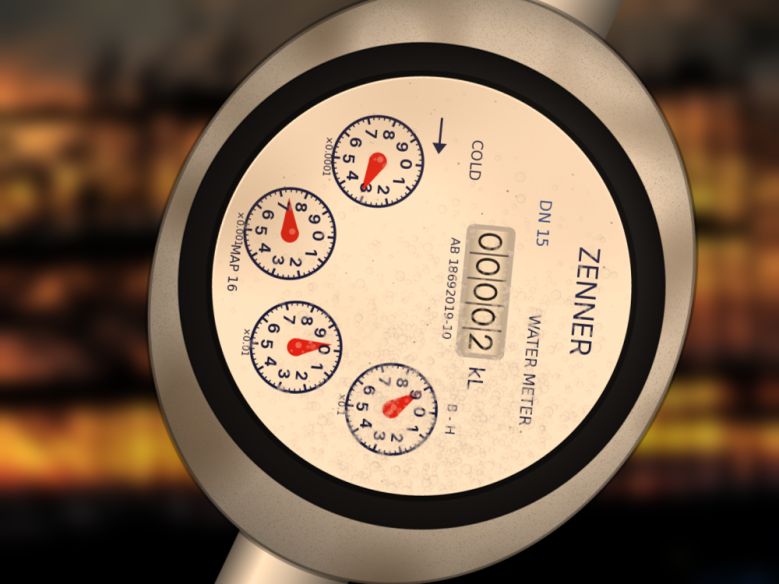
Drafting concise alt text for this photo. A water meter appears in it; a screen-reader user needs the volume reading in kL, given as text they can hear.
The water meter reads 2.8973 kL
